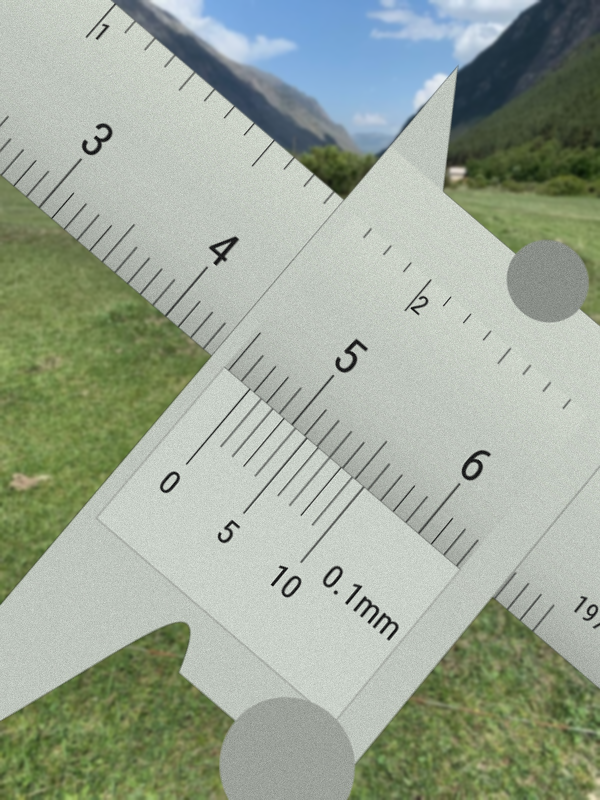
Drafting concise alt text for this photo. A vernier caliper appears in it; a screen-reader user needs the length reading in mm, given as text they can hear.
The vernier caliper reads 46.7 mm
